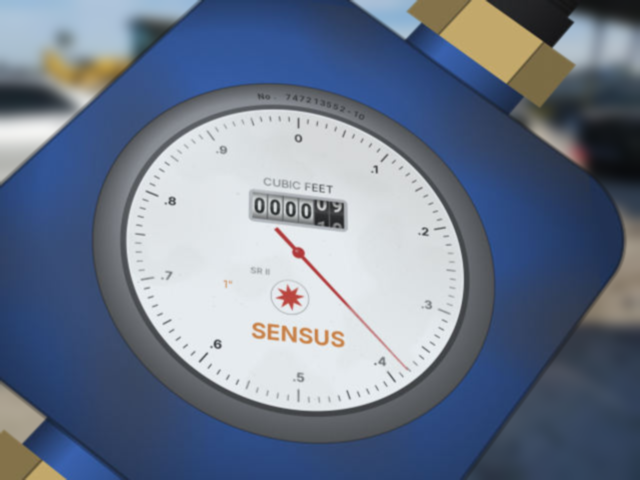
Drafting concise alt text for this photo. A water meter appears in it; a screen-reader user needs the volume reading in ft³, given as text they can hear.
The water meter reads 9.38 ft³
